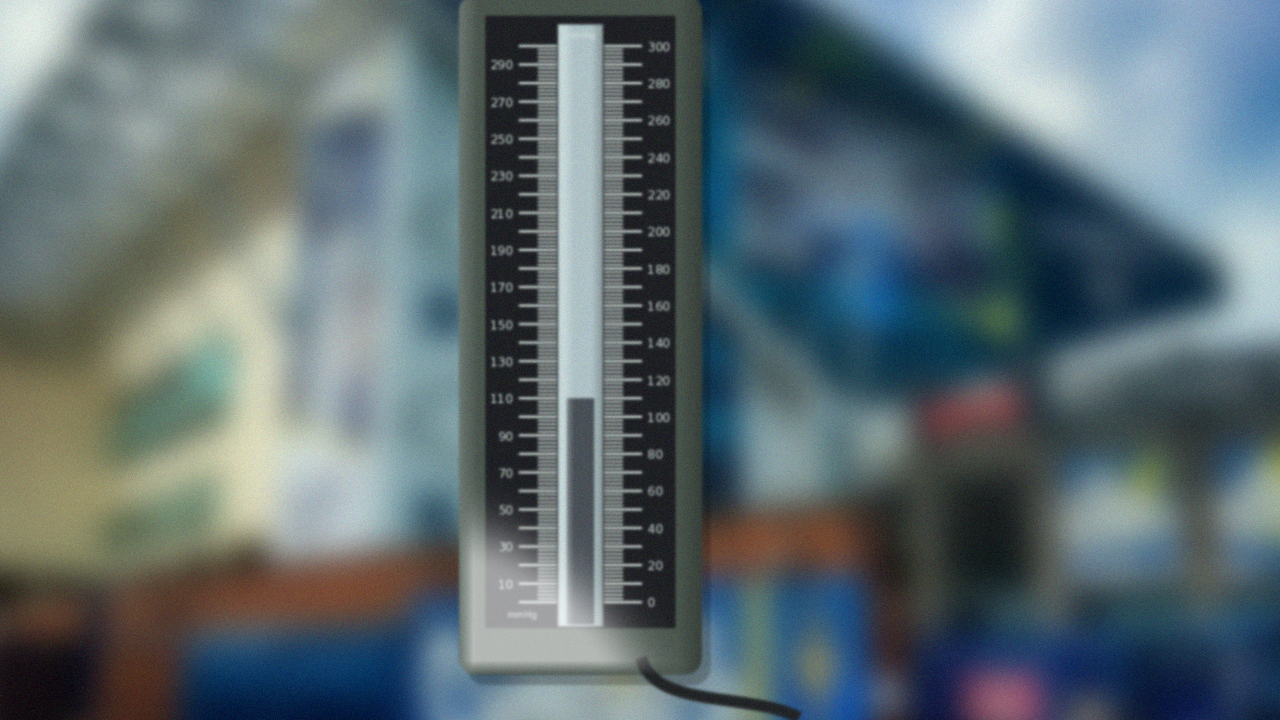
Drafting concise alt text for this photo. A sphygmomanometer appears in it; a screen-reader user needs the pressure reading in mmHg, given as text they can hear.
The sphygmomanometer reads 110 mmHg
